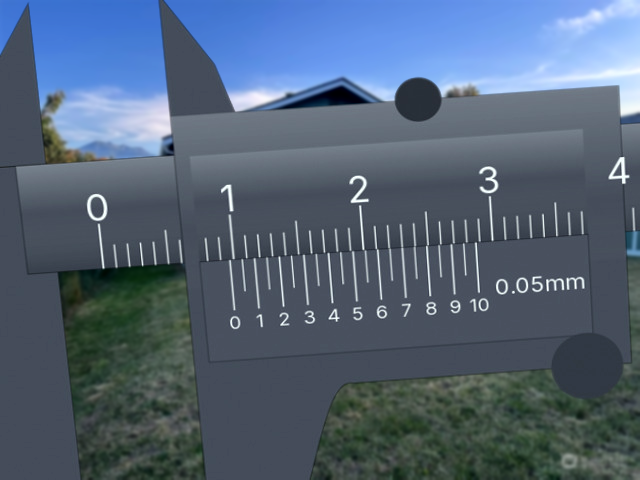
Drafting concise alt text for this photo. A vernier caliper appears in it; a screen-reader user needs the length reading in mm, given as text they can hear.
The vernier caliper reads 9.7 mm
